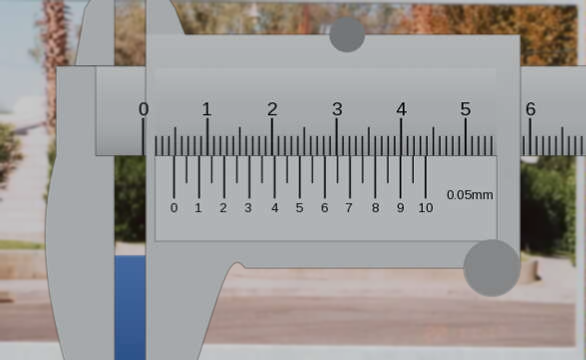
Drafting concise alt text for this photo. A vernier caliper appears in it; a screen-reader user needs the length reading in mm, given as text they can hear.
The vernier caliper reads 4.8 mm
